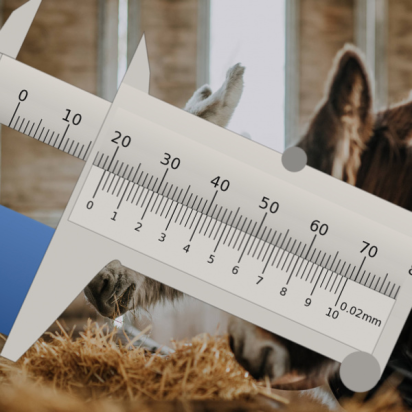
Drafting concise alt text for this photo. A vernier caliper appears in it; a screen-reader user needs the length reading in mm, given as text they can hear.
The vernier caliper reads 19.6 mm
